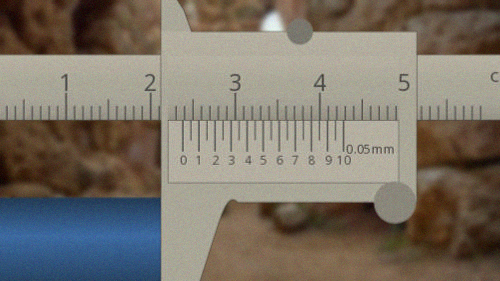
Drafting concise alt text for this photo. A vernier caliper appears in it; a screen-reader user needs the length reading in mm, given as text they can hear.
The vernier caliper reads 23.8 mm
